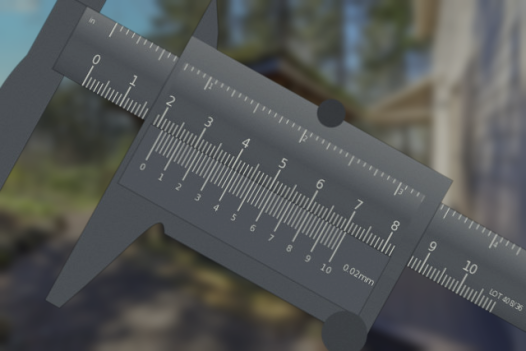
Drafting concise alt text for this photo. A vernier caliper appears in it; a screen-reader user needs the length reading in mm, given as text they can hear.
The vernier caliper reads 21.5 mm
